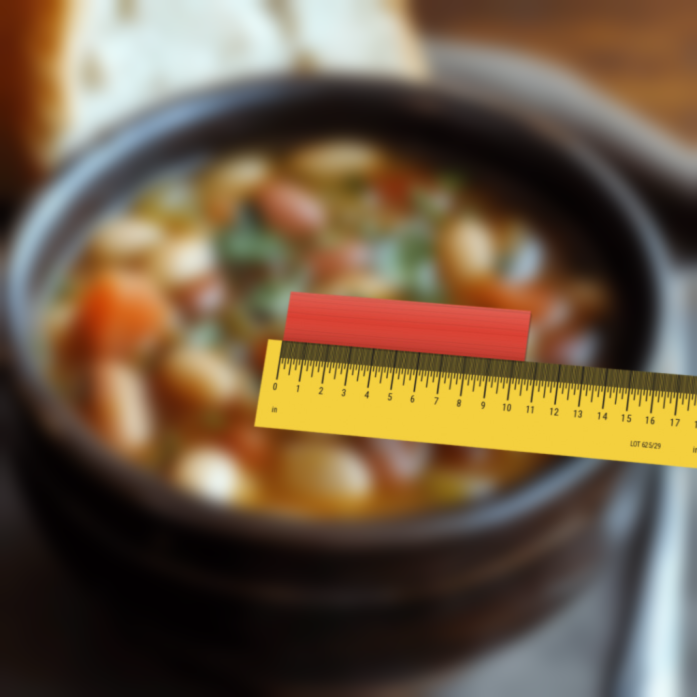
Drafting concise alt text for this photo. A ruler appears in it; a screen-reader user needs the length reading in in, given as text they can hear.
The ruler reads 10.5 in
